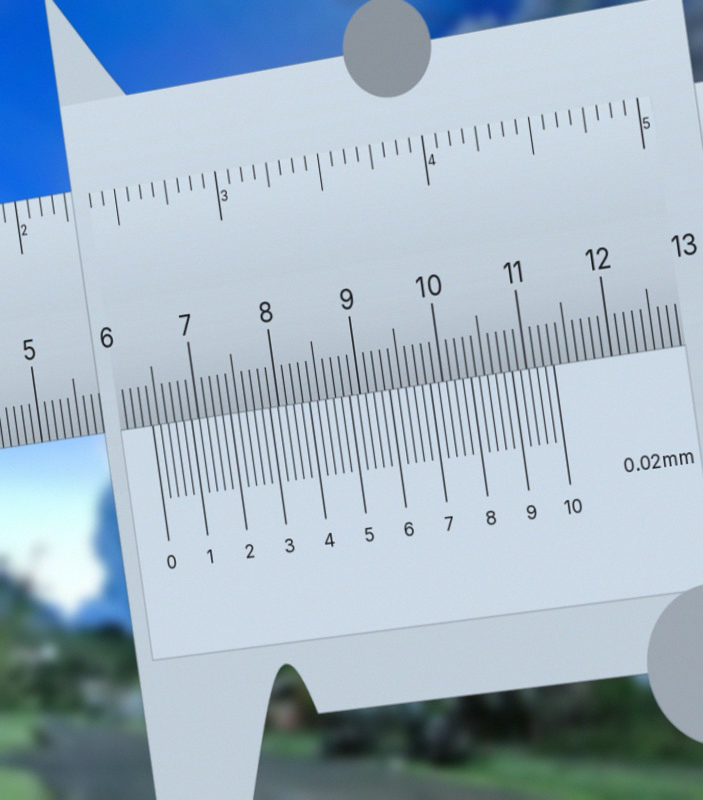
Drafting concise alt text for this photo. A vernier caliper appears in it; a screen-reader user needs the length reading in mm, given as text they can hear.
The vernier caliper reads 64.2 mm
